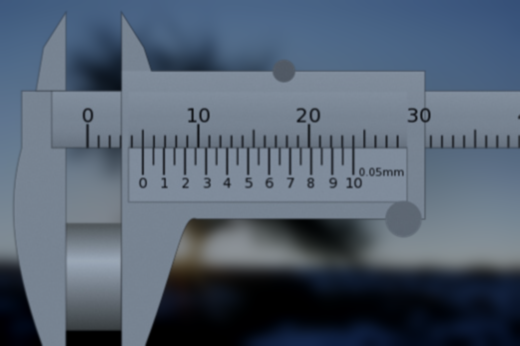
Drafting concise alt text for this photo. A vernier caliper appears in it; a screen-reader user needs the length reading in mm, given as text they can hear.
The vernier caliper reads 5.0 mm
